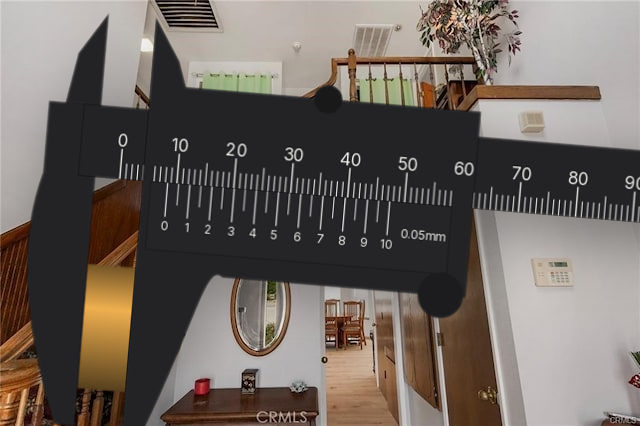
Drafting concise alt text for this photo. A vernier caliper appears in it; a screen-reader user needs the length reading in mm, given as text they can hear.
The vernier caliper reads 8.4 mm
